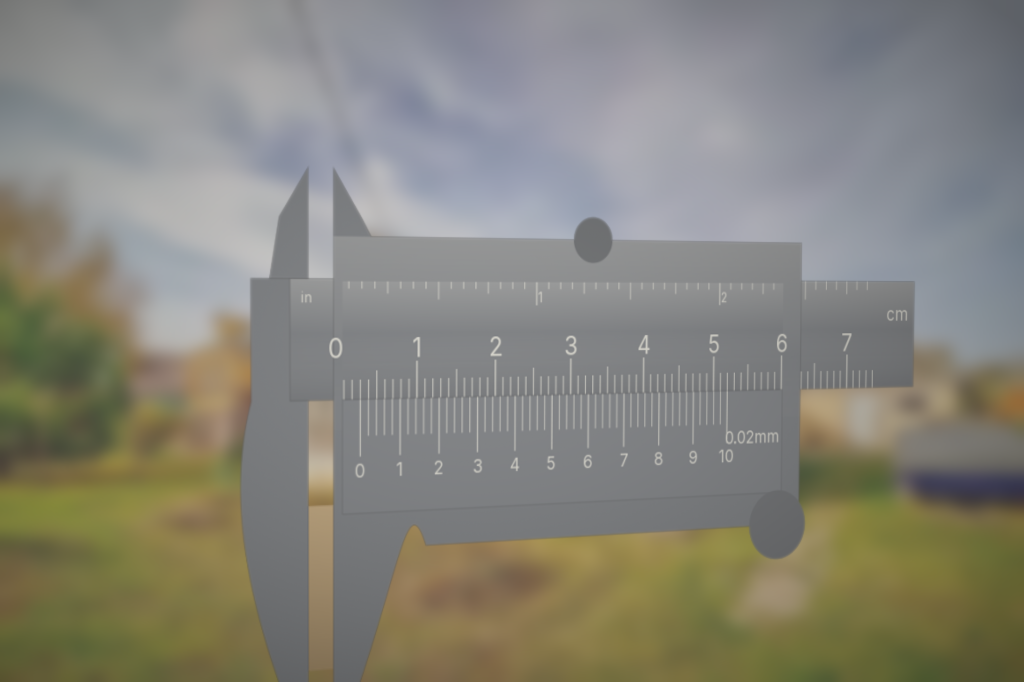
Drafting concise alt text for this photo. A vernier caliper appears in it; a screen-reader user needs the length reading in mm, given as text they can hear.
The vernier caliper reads 3.0 mm
